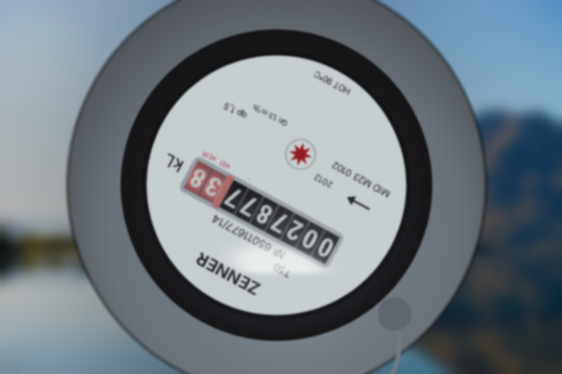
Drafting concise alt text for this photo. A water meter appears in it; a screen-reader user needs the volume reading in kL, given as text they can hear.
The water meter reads 27877.38 kL
